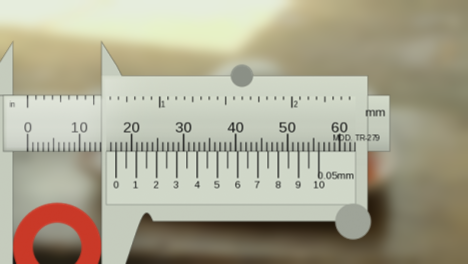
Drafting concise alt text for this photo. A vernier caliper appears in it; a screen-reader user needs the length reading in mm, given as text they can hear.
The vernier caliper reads 17.0 mm
